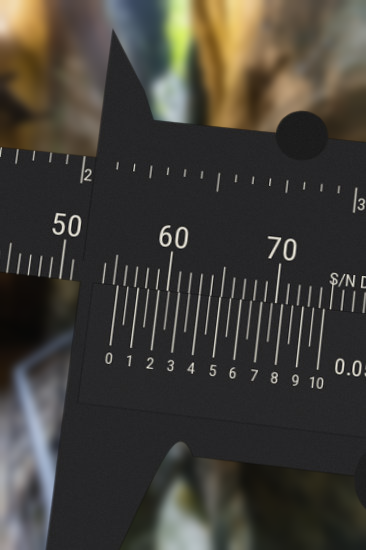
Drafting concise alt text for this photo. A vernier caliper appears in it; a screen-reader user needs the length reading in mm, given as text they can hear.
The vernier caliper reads 55.4 mm
